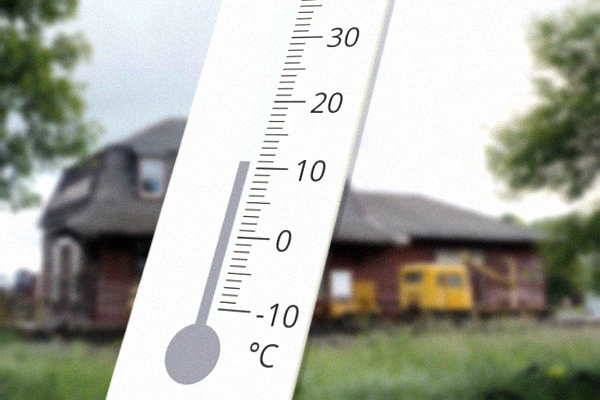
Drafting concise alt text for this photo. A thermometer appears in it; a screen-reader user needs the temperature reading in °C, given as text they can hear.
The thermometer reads 11 °C
